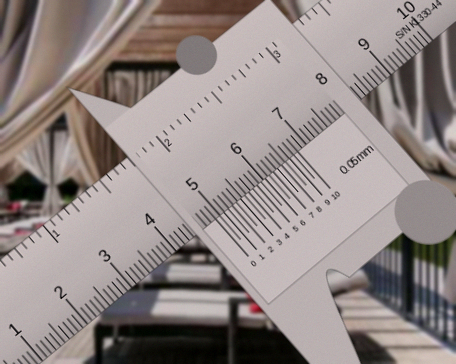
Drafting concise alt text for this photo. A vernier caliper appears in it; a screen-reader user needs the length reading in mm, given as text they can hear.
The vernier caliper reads 49.0 mm
